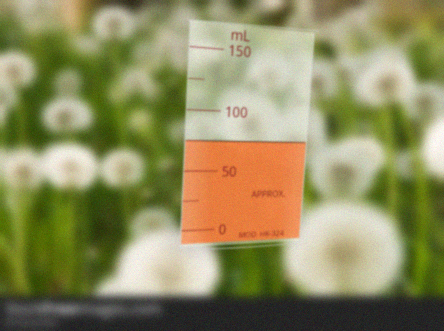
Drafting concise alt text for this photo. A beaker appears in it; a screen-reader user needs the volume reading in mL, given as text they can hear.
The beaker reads 75 mL
